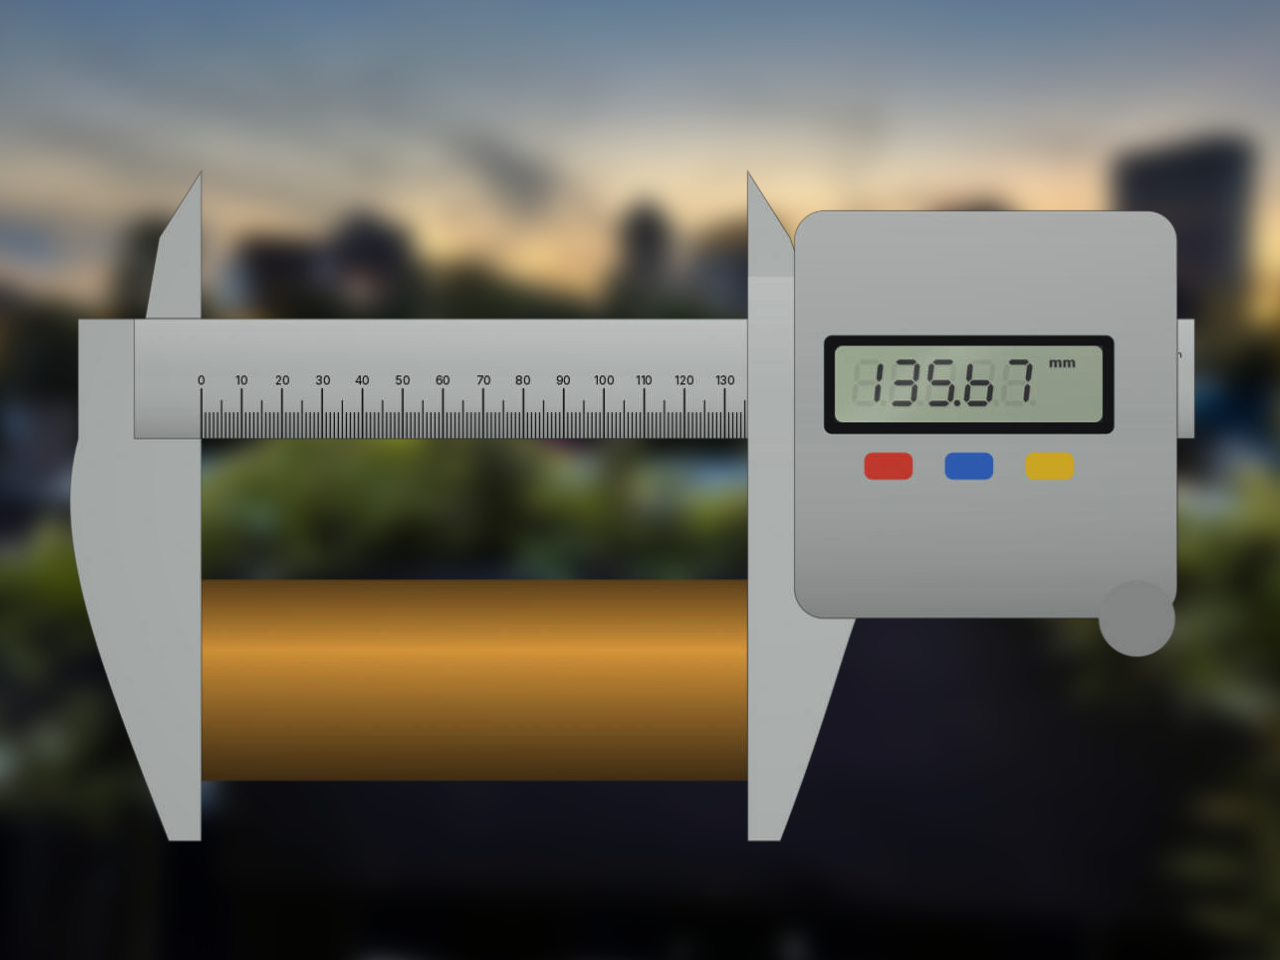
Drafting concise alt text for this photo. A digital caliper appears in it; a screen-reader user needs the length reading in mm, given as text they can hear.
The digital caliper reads 135.67 mm
